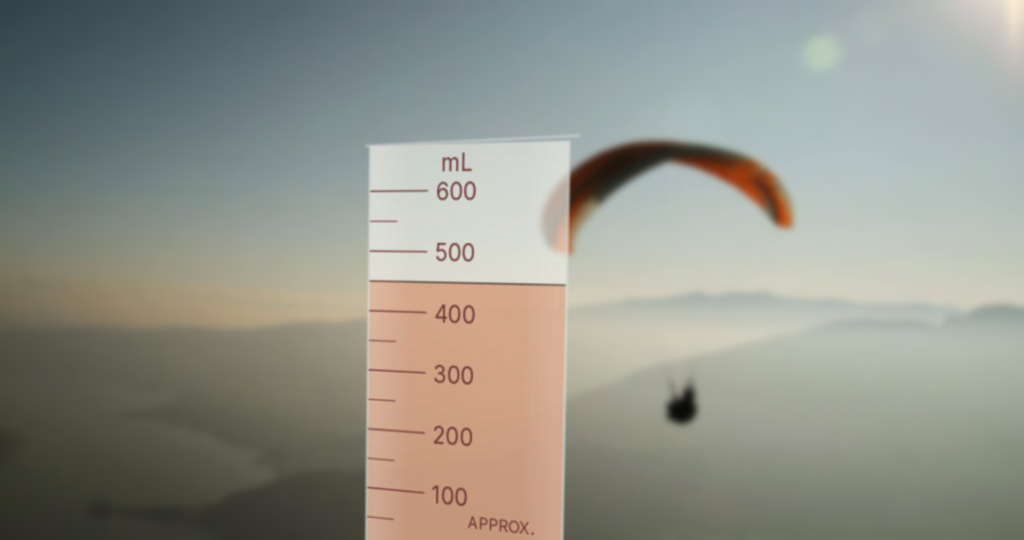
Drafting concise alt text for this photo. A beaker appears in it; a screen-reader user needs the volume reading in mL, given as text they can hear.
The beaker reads 450 mL
